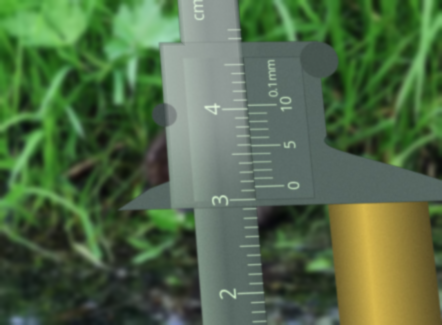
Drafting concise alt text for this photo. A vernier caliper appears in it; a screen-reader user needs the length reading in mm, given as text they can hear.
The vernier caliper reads 31.4 mm
